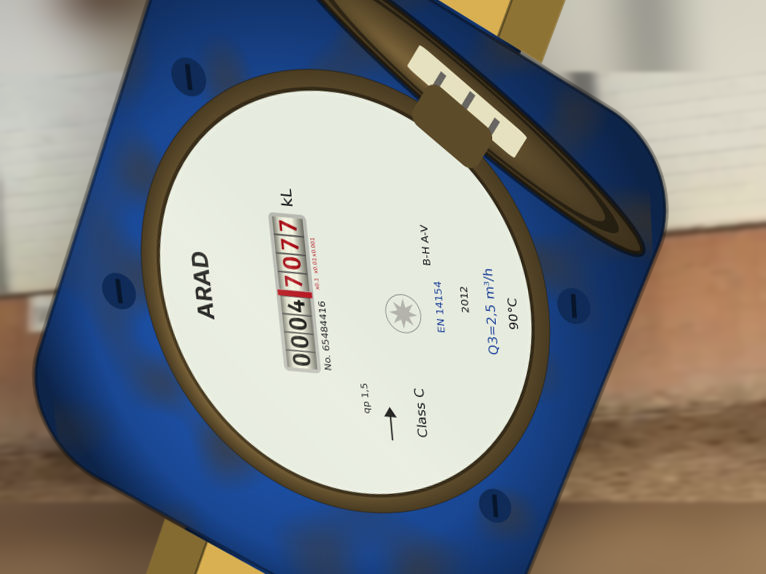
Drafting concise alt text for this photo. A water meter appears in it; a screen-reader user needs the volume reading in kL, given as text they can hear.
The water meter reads 4.7077 kL
